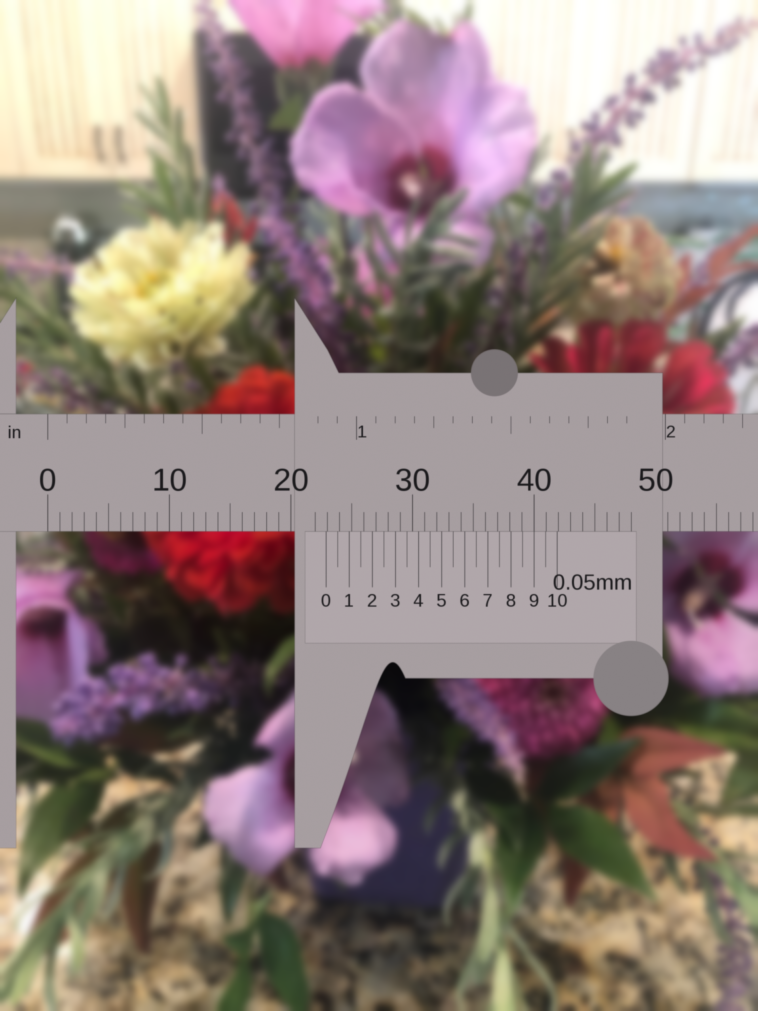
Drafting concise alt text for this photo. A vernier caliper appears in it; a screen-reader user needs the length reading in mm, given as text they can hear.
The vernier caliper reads 22.9 mm
